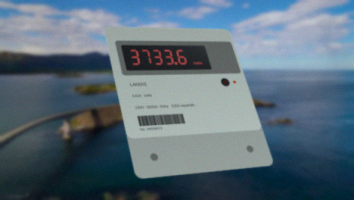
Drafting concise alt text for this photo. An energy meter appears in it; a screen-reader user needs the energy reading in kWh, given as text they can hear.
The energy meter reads 3733.6 kWh
